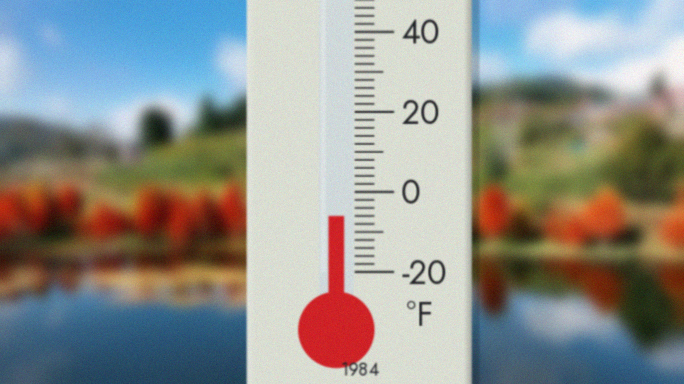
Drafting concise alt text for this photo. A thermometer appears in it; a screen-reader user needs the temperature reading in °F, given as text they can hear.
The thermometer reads -6 °F
